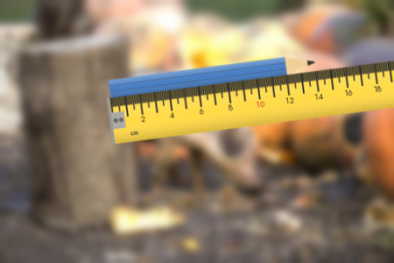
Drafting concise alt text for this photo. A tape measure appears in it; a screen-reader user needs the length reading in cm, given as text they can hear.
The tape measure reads 14 cm
